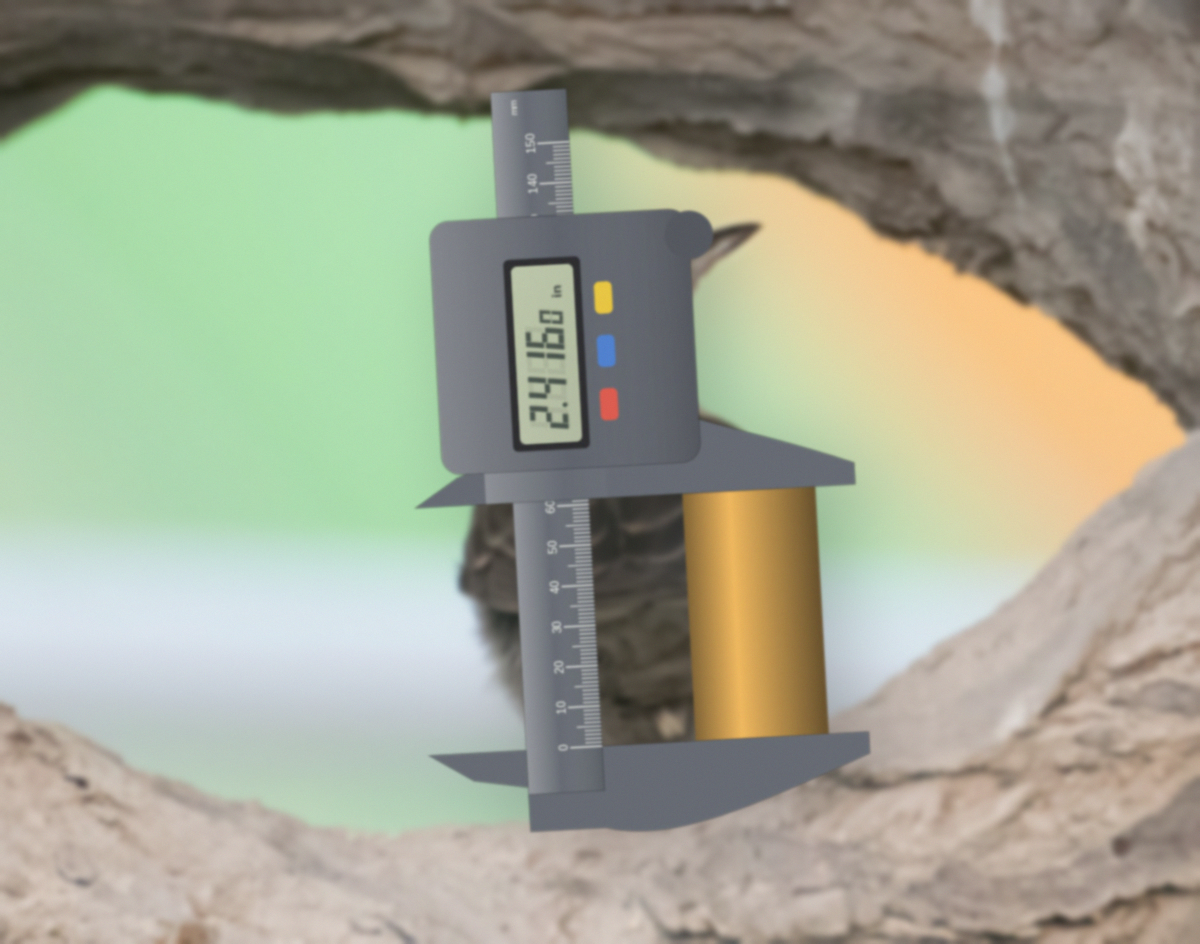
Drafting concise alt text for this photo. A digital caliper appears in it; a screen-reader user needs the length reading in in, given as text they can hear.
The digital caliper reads 2.4160 in
